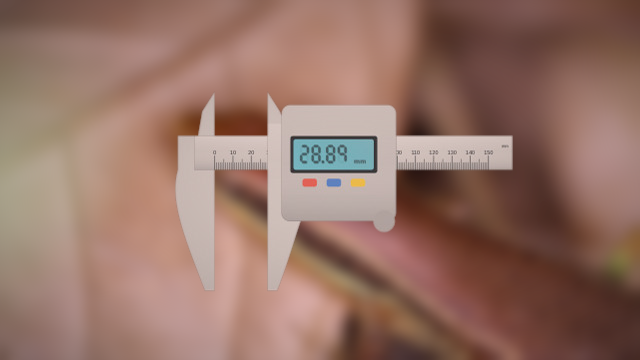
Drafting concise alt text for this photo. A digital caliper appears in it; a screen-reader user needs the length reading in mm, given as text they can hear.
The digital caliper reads 28.89 mm
